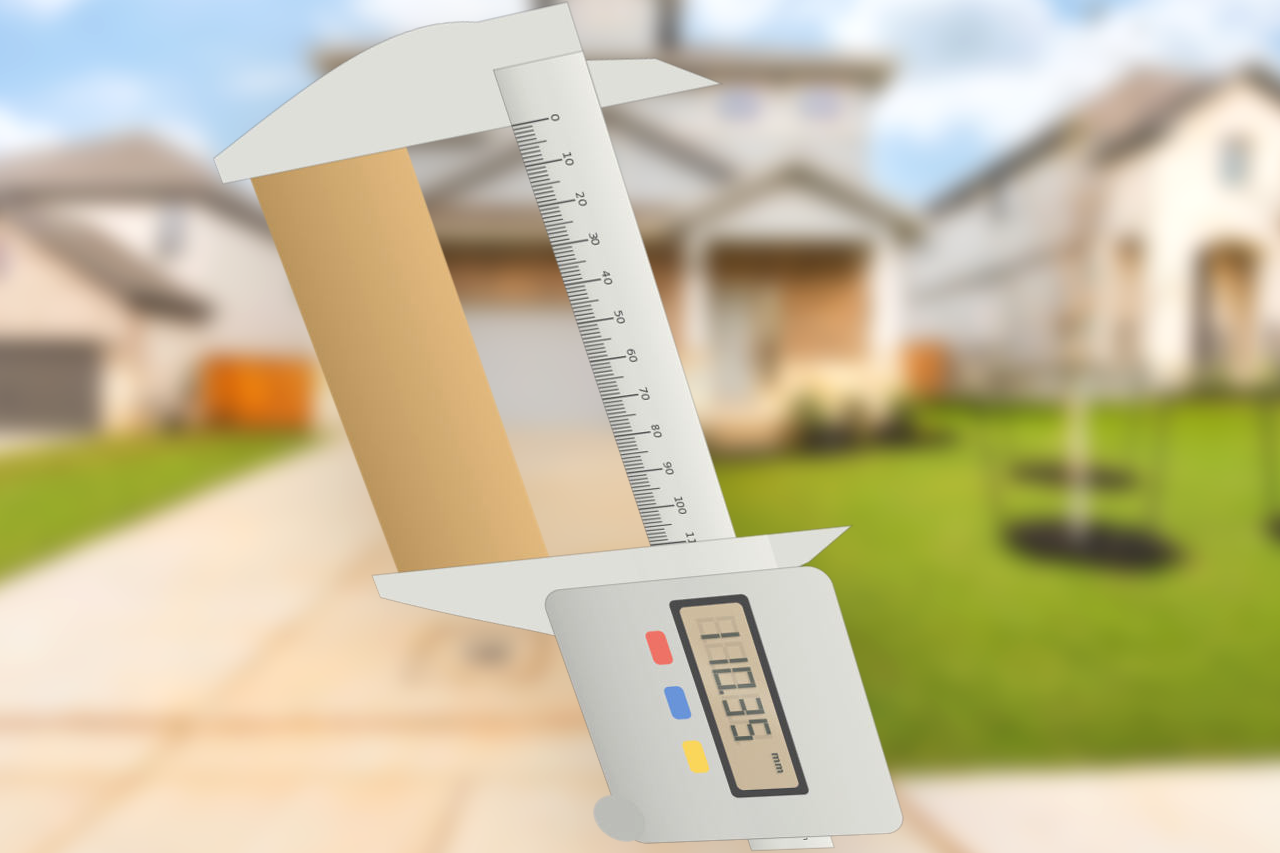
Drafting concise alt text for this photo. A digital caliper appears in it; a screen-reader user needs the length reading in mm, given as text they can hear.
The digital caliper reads 110.35 mm
